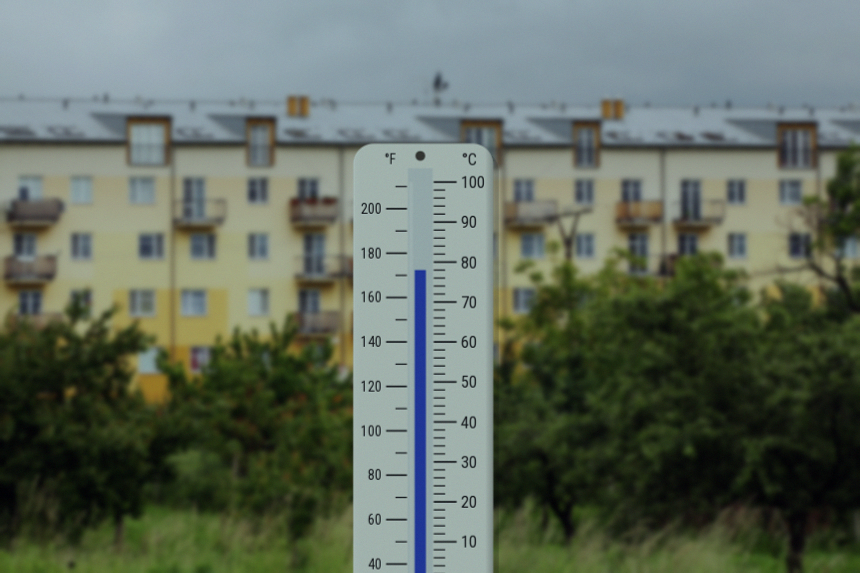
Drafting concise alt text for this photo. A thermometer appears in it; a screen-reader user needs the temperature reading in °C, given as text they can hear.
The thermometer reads 78 °C
